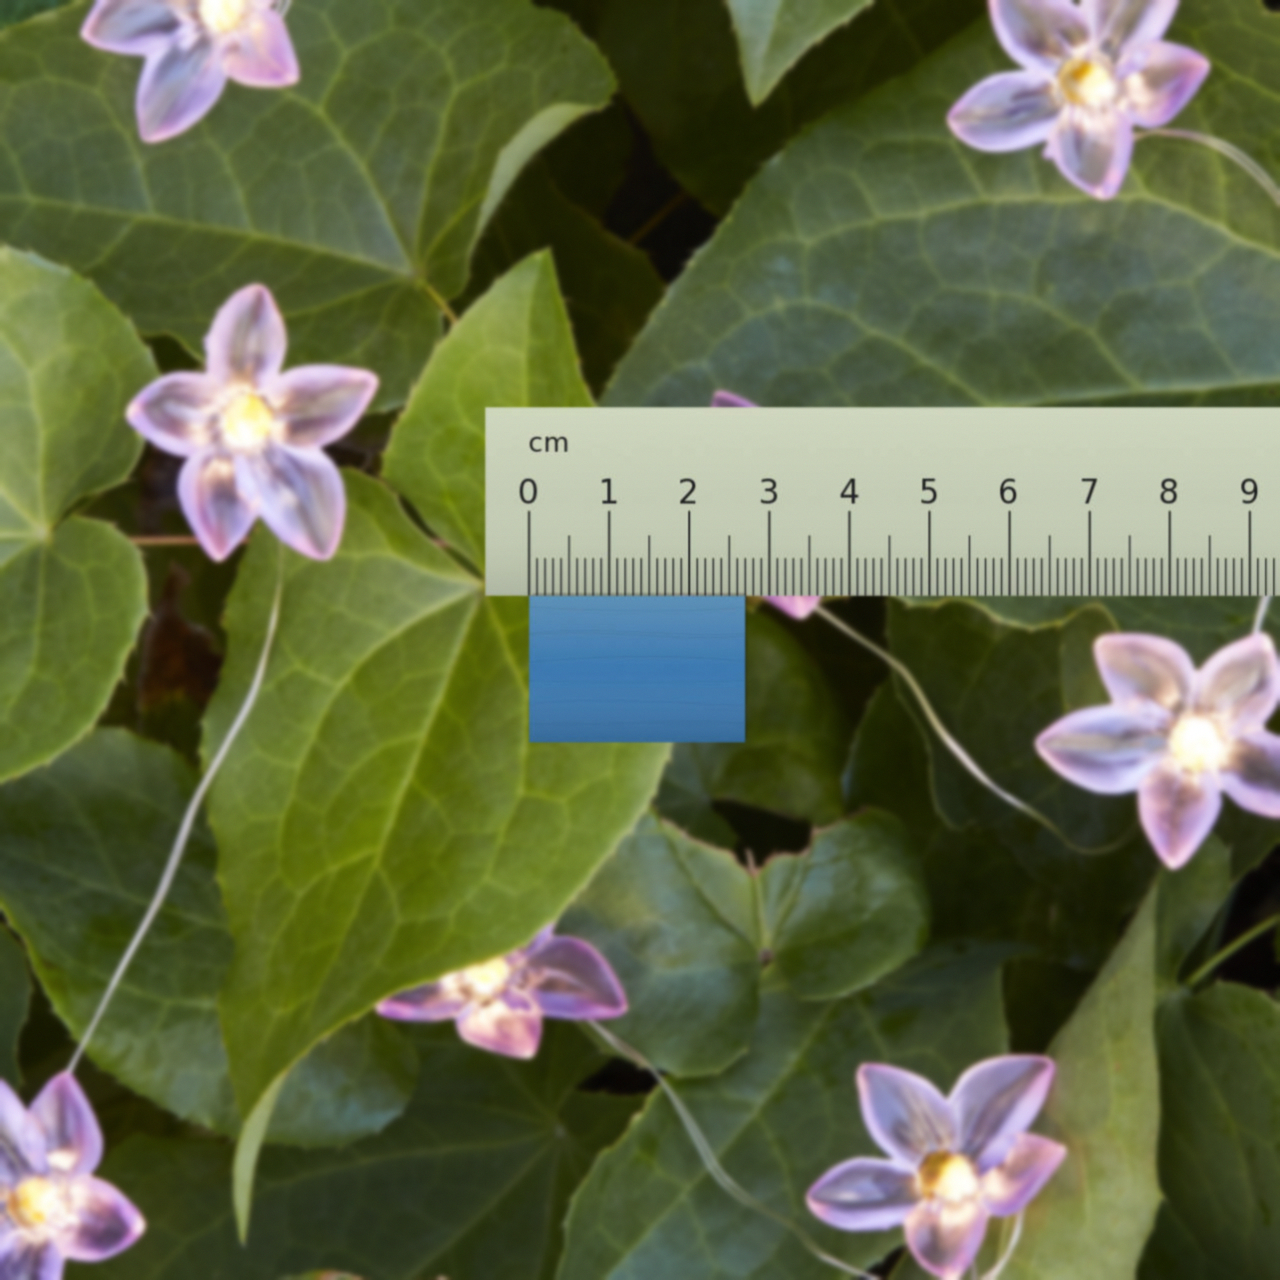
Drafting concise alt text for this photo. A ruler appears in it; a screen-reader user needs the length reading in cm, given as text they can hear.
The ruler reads 2.7 cm
